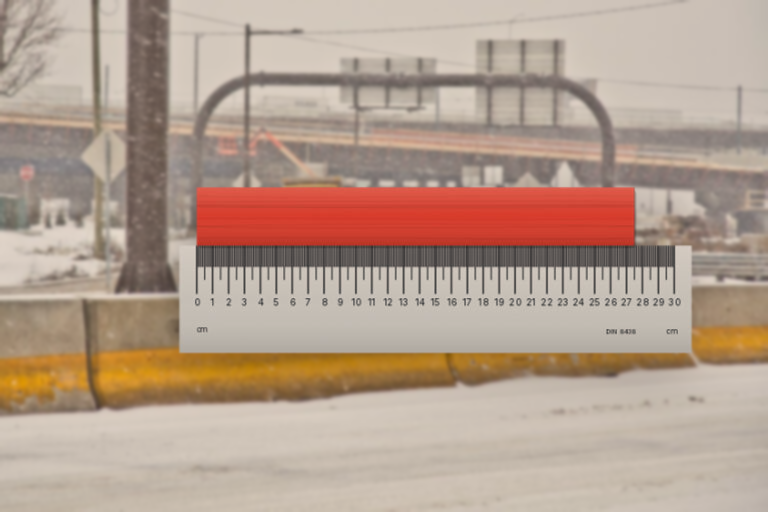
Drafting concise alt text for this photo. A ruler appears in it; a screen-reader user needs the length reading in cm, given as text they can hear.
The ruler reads 27.5 cm
